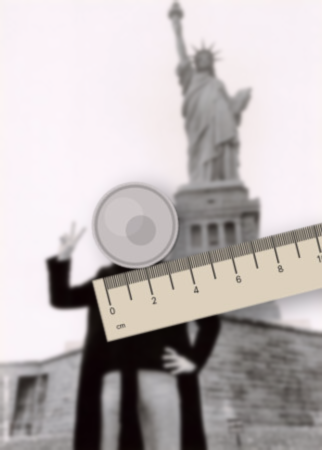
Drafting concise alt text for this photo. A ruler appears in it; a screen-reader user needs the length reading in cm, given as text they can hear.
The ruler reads 4 cm
